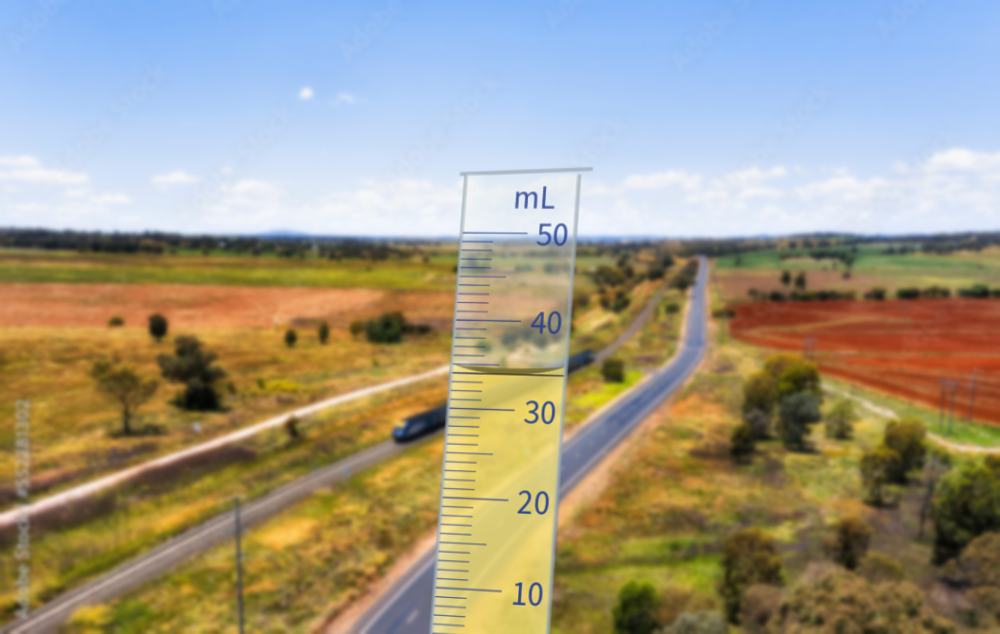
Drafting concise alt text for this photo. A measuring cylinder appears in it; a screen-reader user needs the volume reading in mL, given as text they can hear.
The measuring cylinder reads 34 mL
